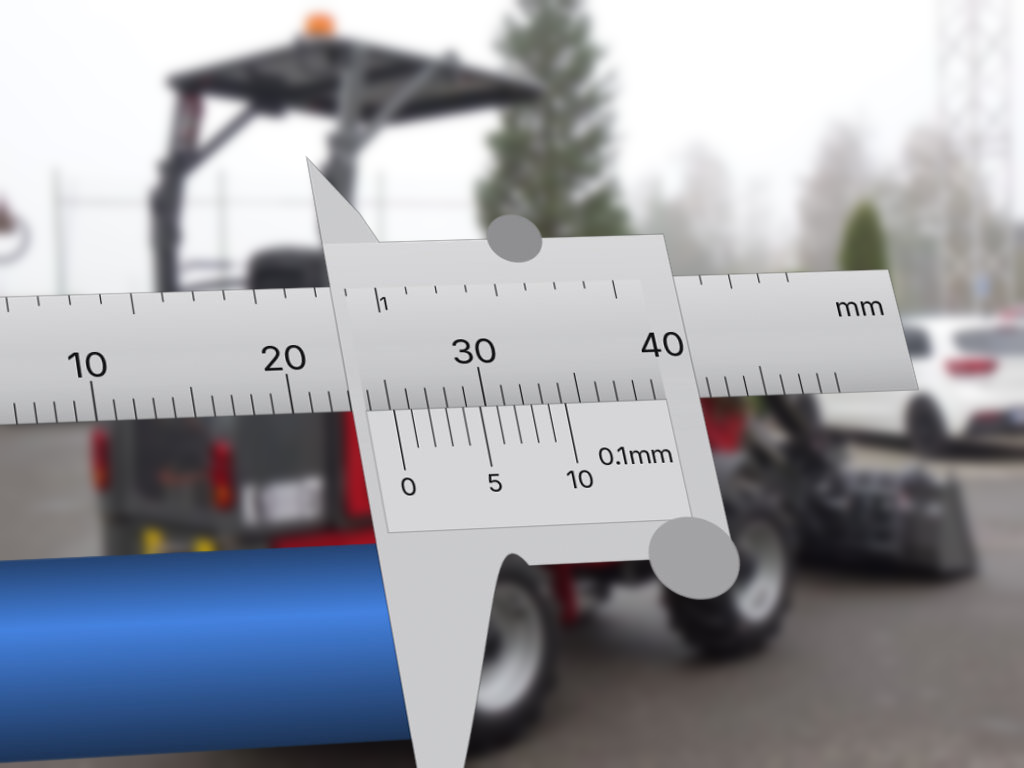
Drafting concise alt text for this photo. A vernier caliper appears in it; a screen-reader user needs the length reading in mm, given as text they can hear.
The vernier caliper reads 25.2 mm
